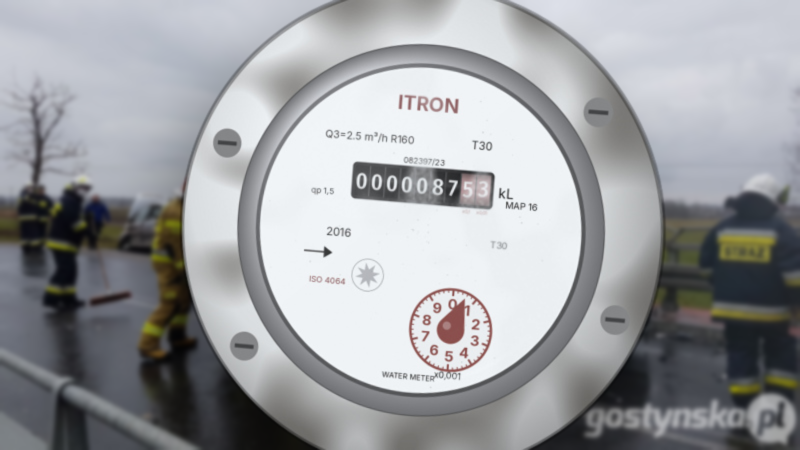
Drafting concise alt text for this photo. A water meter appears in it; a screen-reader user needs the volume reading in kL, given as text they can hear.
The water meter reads 87.530 kL
